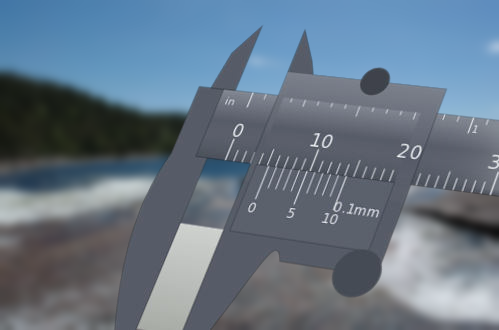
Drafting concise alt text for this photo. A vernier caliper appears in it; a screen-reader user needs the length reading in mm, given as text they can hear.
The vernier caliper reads 5.2 mm
